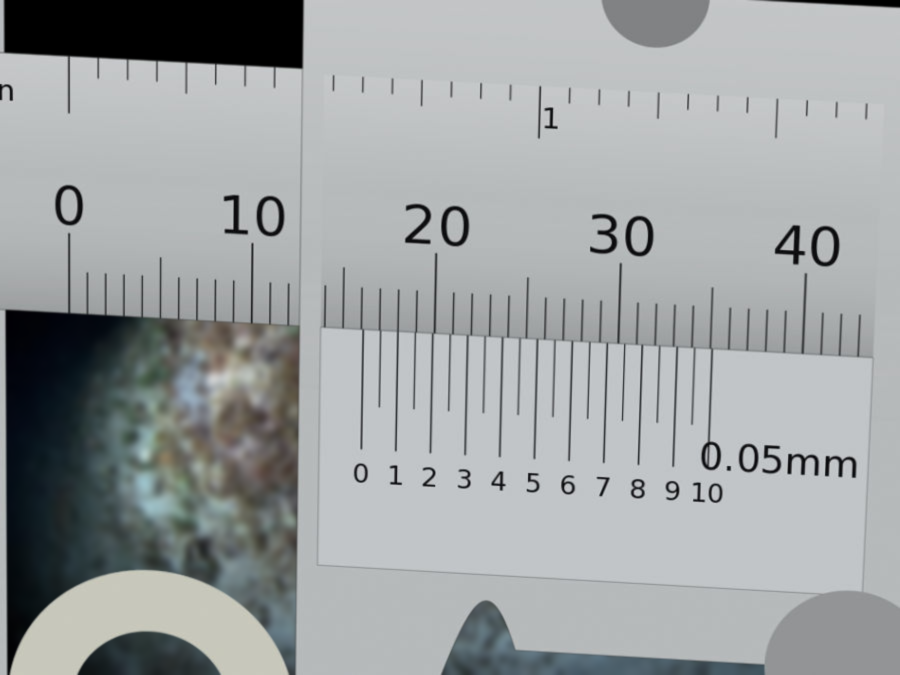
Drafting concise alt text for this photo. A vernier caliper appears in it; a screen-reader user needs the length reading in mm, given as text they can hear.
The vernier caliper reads 16.1 mm
